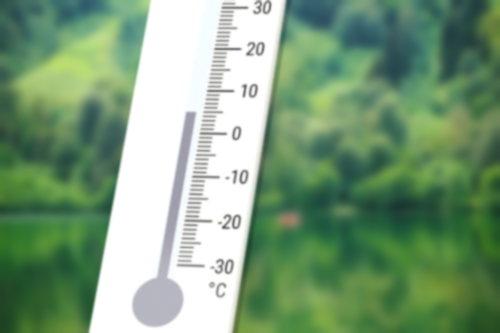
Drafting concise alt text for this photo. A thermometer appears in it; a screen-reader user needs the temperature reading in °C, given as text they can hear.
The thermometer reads 5 °C
